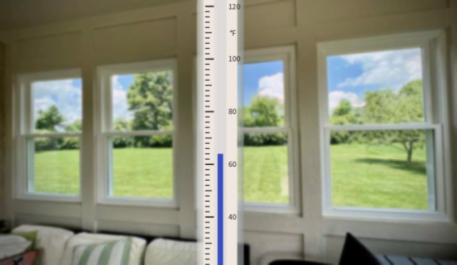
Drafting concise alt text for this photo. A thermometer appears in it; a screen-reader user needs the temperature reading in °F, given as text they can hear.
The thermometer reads 64 °F
